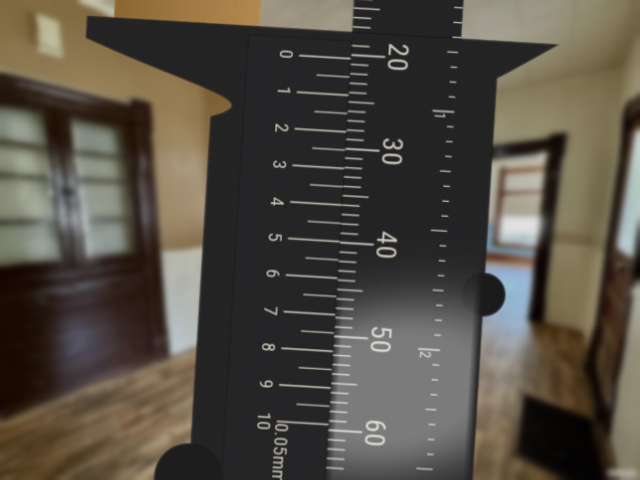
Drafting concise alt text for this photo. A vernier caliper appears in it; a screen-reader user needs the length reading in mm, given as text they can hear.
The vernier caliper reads 20.4 mm
